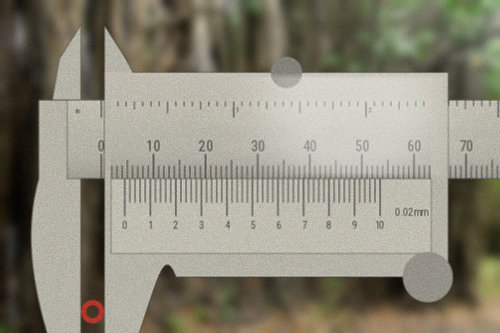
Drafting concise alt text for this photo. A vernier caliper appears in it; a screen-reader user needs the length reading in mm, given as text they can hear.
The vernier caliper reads 4.5 mm
